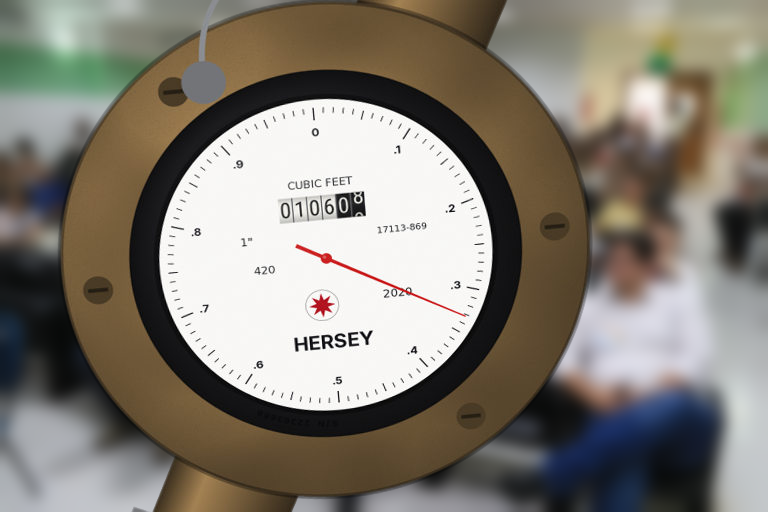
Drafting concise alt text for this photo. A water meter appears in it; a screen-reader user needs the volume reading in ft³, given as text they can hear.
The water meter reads 10608.33 ft³
